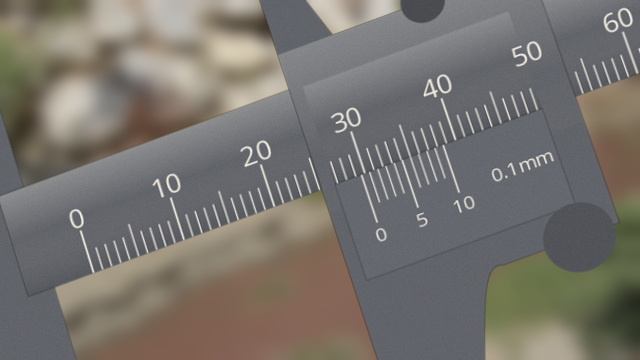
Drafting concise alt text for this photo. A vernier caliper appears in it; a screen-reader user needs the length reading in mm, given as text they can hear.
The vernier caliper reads 29.6 mm
